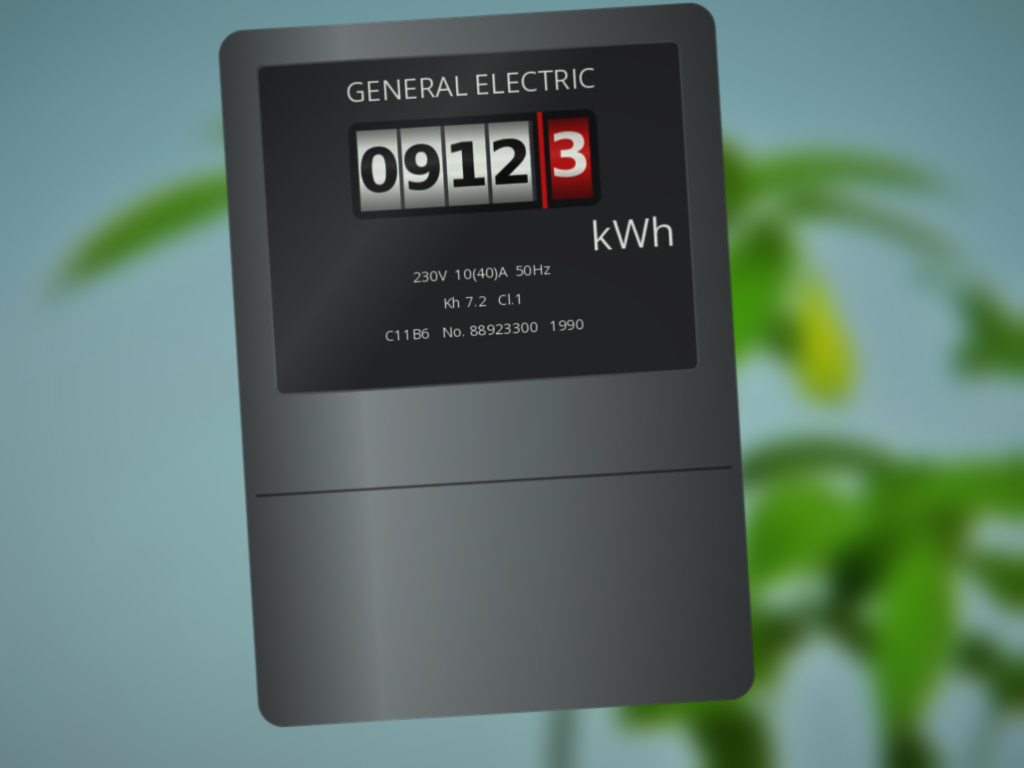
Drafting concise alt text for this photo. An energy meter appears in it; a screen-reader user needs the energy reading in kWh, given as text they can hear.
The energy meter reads 912.3 kWh
